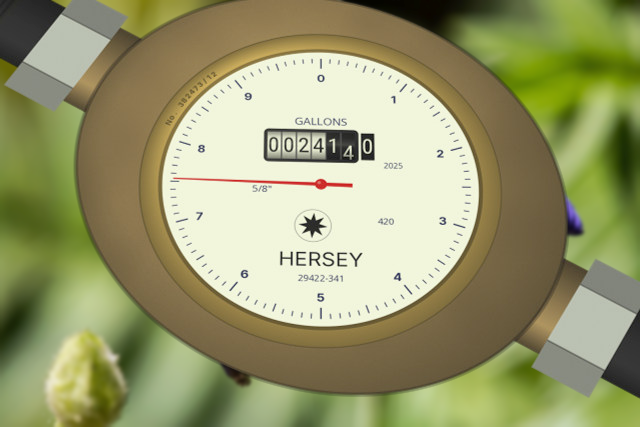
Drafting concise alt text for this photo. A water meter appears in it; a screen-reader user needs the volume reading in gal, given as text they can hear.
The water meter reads 24137.5 gal
